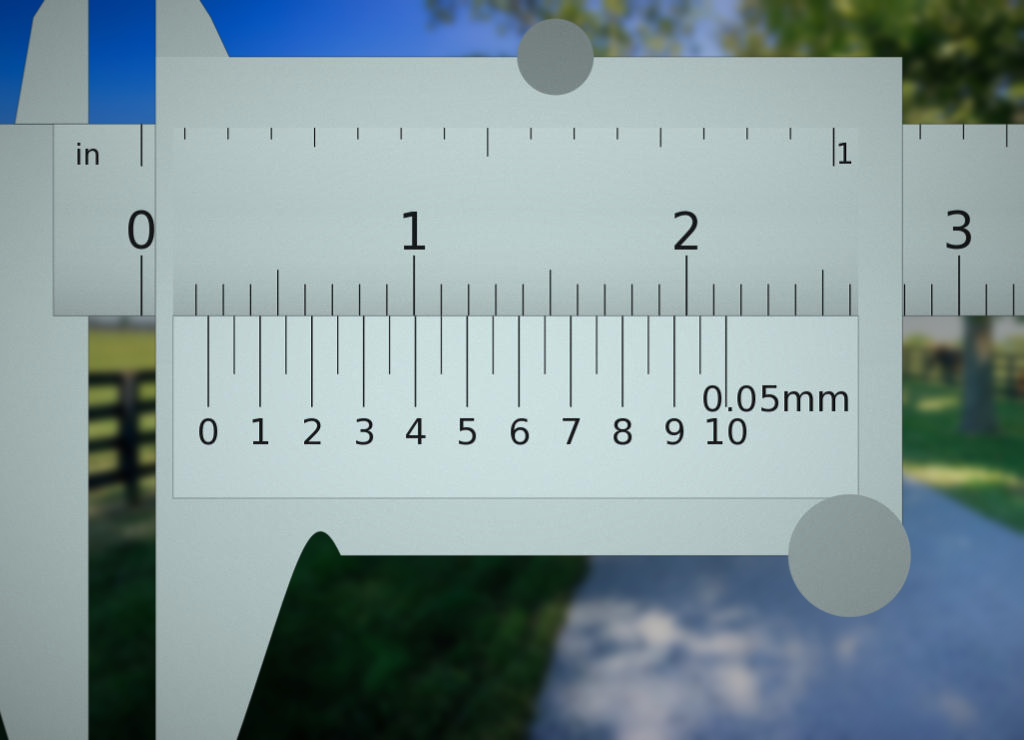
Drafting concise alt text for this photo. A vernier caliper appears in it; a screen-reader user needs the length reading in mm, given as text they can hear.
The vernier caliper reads 2.45 mm
